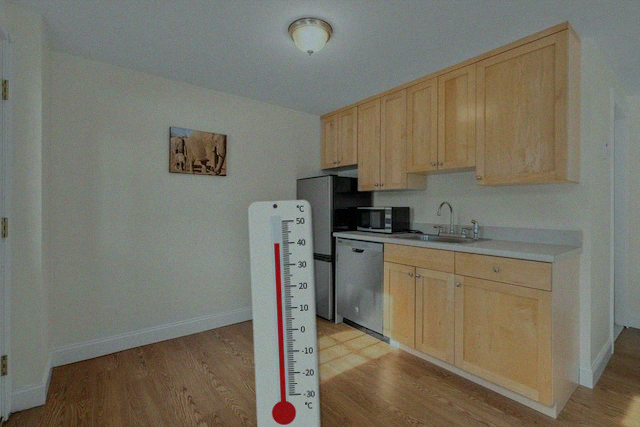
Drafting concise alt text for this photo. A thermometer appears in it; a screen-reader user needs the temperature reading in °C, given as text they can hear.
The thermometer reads 40 °C
